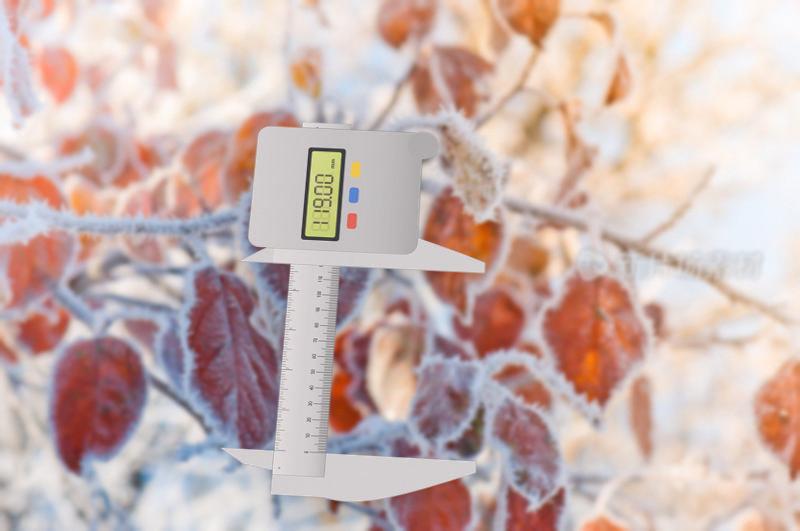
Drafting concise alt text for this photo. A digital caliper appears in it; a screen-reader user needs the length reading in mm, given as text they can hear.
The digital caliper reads 119.00 mm
